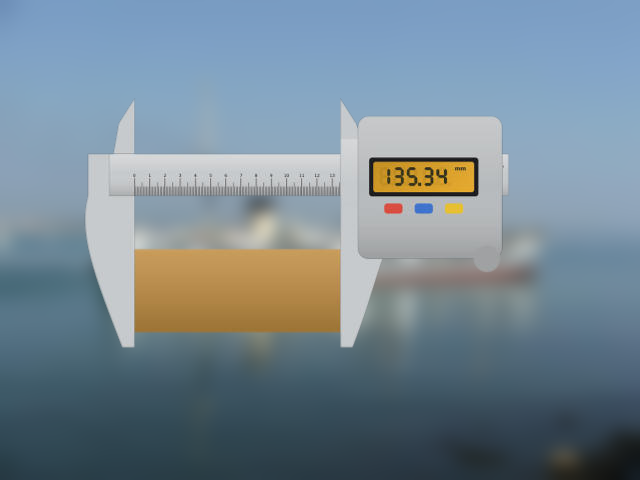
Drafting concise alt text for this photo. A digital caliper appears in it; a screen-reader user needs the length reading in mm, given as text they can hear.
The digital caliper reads 135.34 mm
